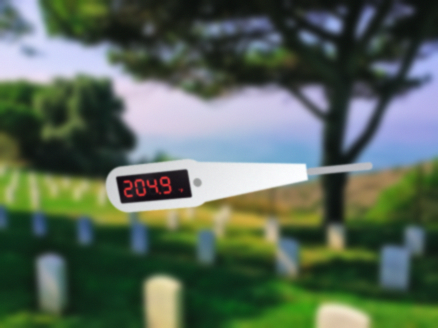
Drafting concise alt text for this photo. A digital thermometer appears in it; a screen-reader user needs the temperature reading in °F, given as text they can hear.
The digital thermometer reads 204.9 °F
